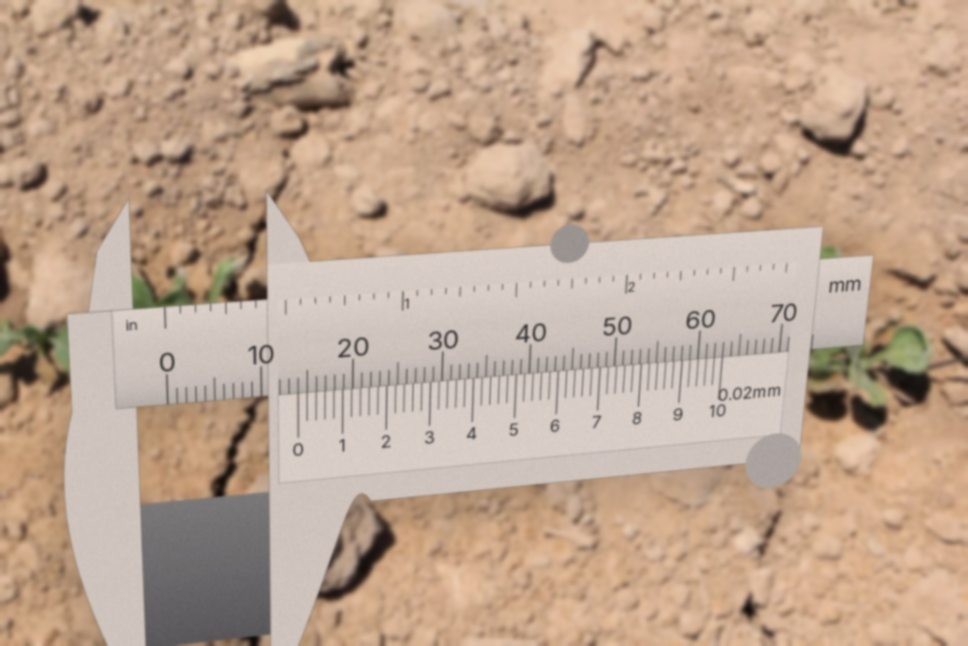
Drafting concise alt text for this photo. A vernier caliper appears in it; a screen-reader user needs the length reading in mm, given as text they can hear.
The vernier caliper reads 14.0 mm
